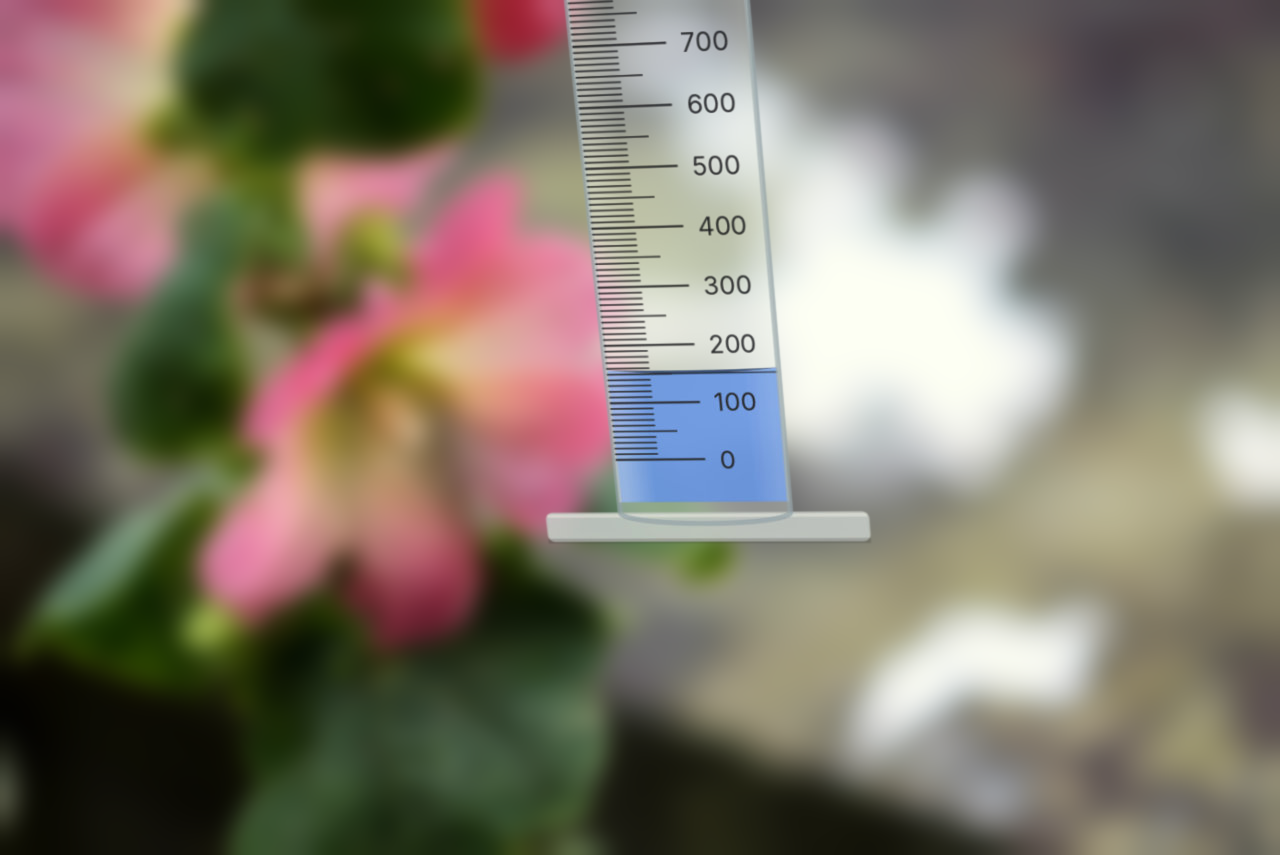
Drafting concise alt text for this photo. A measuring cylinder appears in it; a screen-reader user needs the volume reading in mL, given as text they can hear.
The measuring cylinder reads 150 mL
